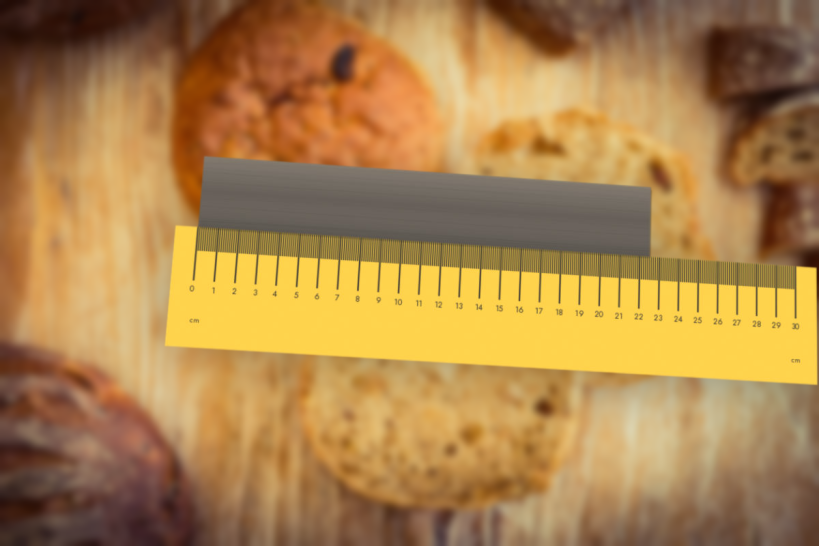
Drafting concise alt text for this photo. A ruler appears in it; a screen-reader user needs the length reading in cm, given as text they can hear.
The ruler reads 22.5 cm
